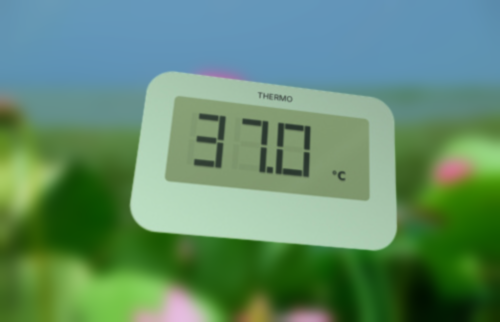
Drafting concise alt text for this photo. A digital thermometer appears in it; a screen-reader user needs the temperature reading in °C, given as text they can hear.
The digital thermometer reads 37.0 °C
